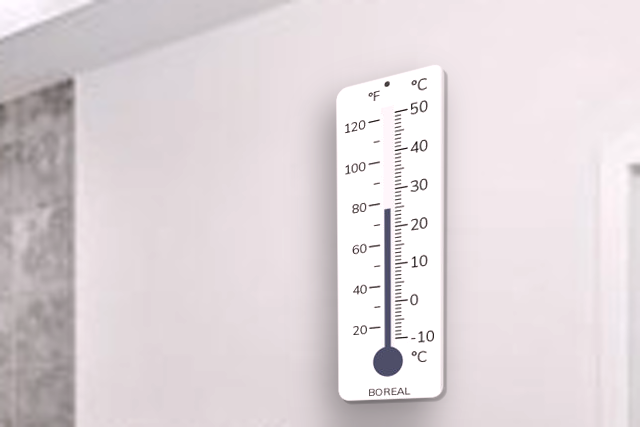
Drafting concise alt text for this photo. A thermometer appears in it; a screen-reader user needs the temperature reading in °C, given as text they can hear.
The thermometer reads 25 °C
